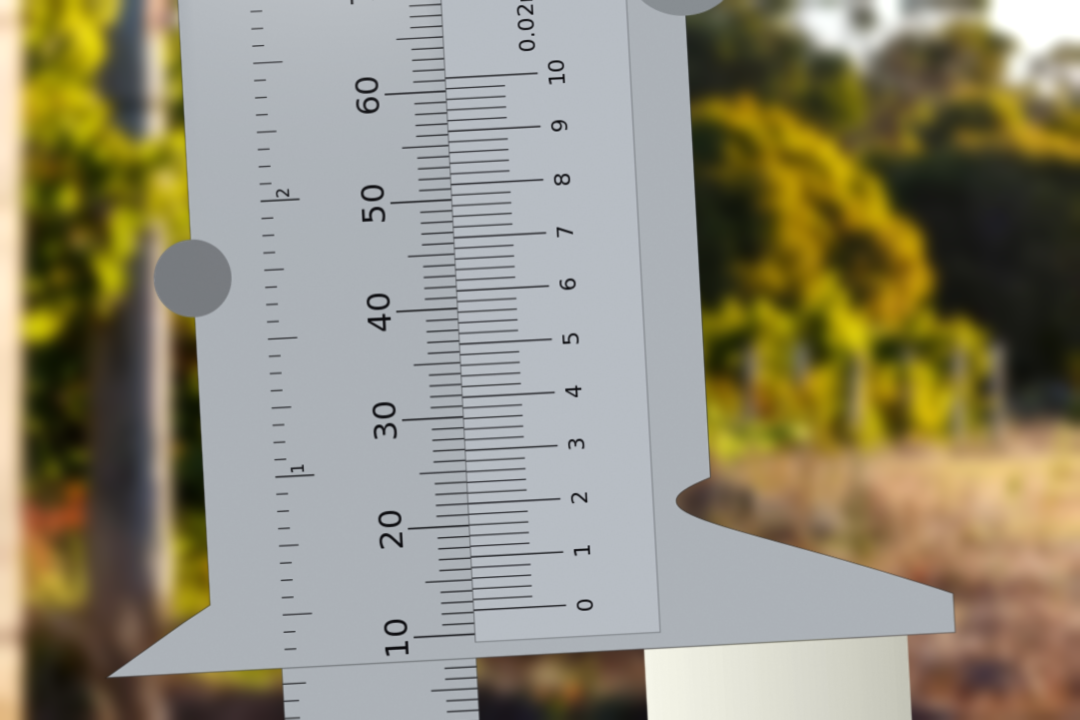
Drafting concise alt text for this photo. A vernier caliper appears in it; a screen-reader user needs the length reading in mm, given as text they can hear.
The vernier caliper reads 12.2 mm
